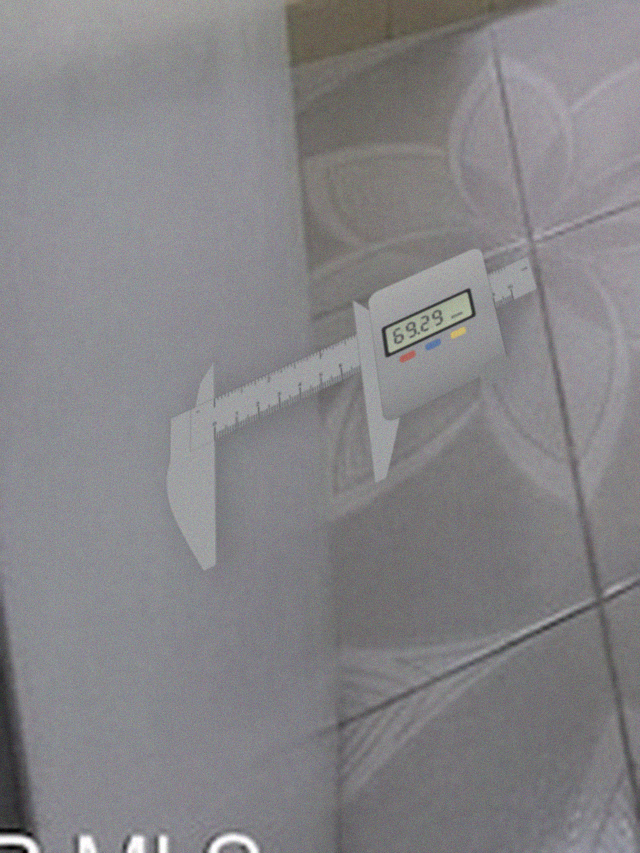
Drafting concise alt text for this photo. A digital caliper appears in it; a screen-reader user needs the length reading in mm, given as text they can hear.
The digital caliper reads 69.29 mm
